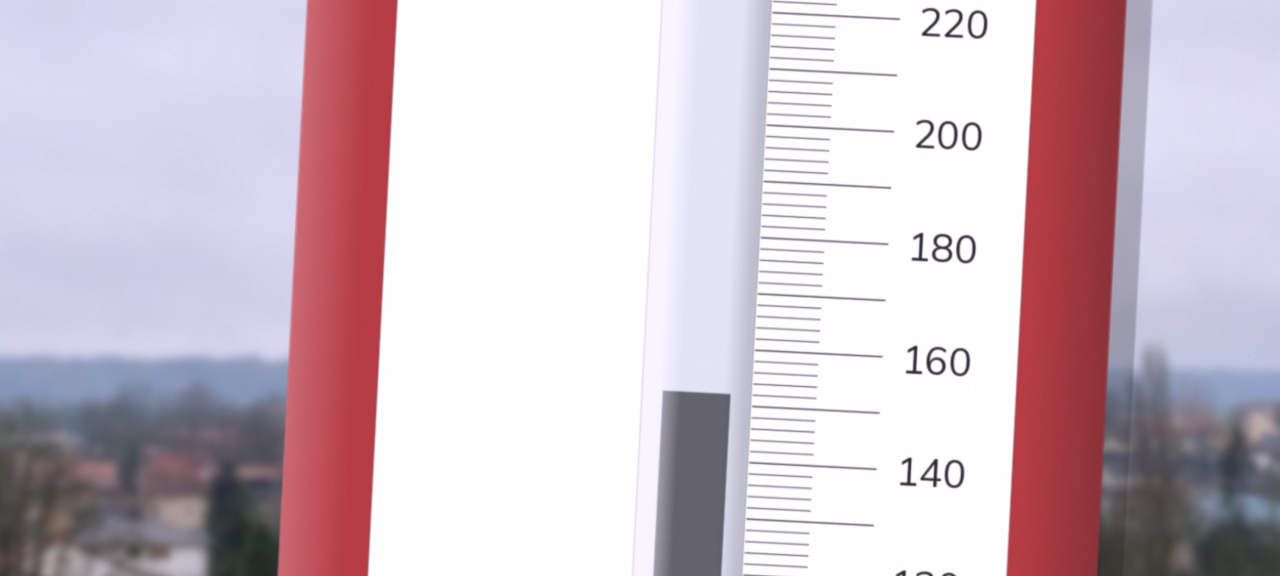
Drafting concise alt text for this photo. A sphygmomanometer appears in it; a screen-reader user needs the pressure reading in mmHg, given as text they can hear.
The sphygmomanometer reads 152 mmHg
